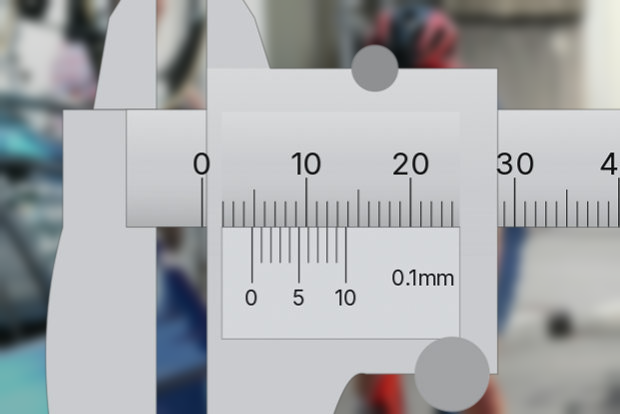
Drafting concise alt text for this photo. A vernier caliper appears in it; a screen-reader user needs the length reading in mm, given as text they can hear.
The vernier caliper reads 4.8 mm
